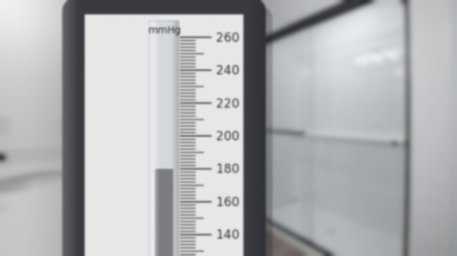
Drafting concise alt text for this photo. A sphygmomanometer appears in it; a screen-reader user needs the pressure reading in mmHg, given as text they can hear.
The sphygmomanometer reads 180 mmHg
